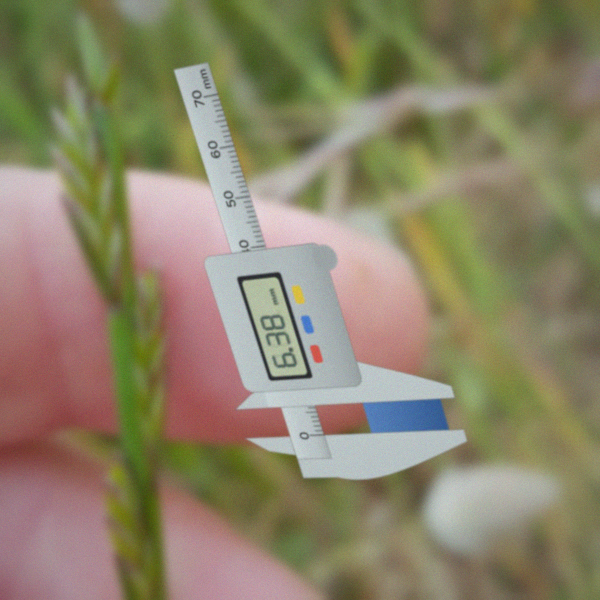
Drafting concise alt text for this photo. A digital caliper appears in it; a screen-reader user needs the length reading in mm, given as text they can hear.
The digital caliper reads 6.38 mm
